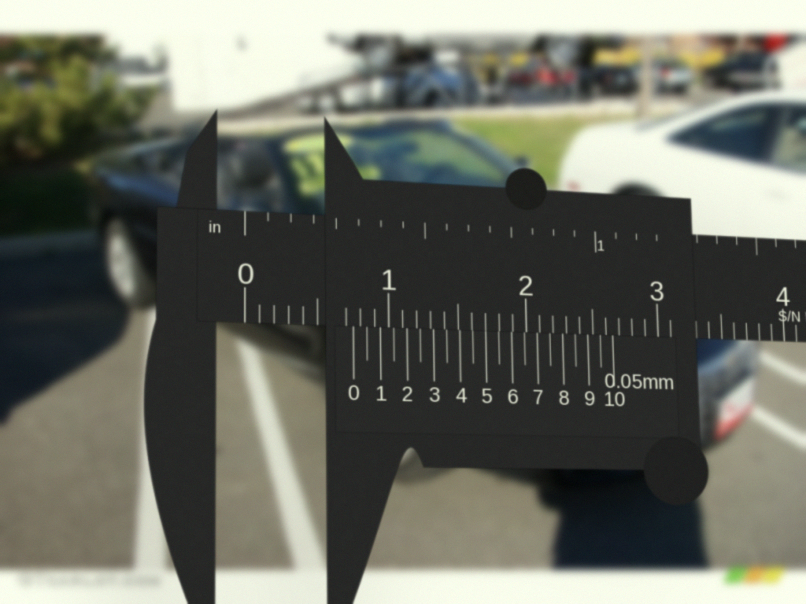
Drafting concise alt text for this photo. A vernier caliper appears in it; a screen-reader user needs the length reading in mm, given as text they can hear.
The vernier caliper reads 7.5 mm
